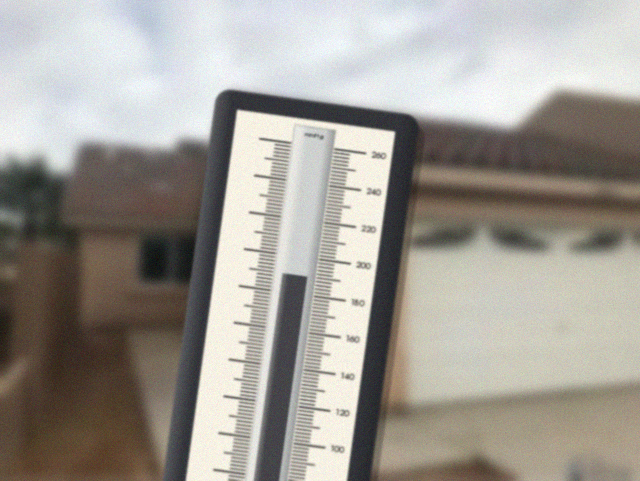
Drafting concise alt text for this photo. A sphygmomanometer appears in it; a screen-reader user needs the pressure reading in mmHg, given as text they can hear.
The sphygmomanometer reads 190 mmHg
